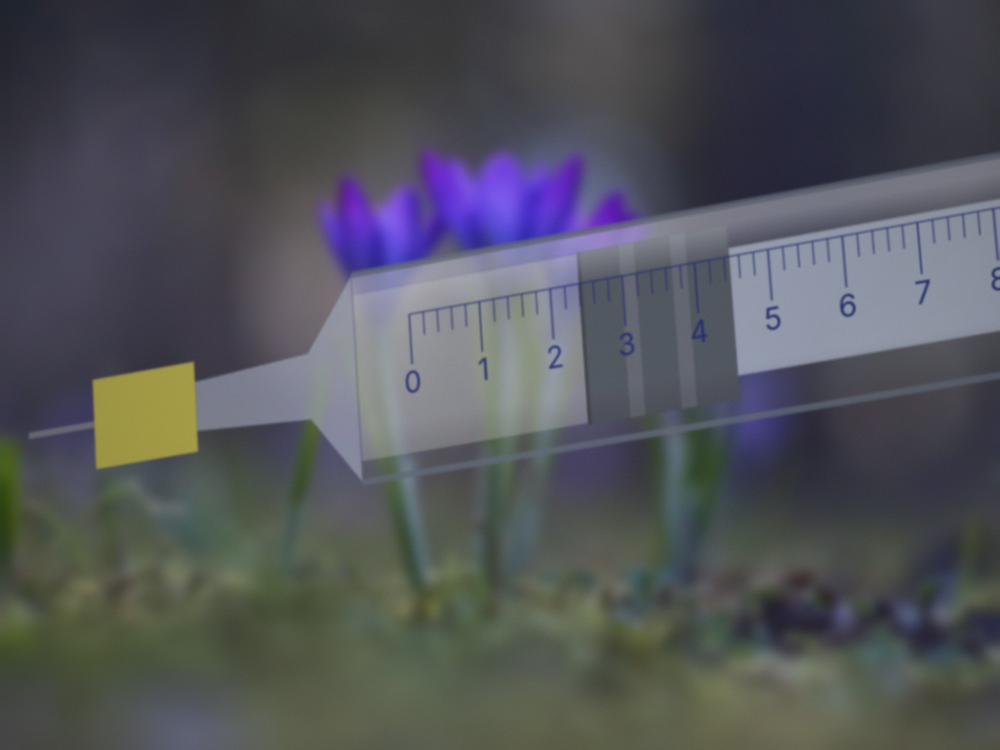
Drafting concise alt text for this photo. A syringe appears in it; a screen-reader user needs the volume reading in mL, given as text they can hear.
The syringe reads 2.4 mL
